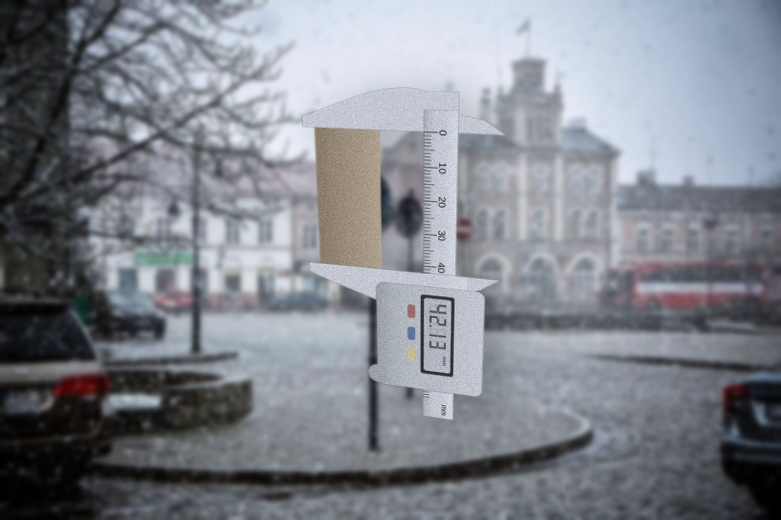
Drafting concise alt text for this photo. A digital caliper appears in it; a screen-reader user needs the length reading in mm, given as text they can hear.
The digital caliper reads 42.13 mm
